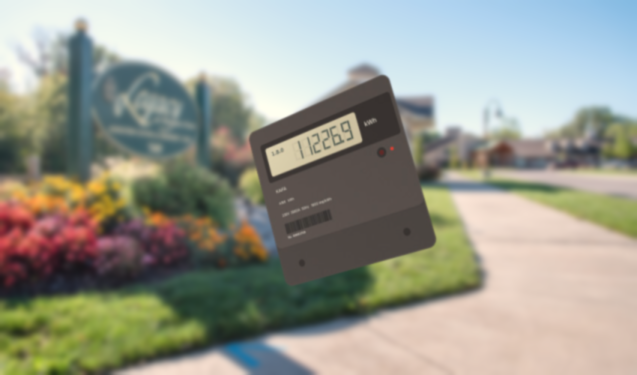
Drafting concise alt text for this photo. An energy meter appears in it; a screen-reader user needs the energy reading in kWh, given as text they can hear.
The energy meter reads 11226.9 kWh
